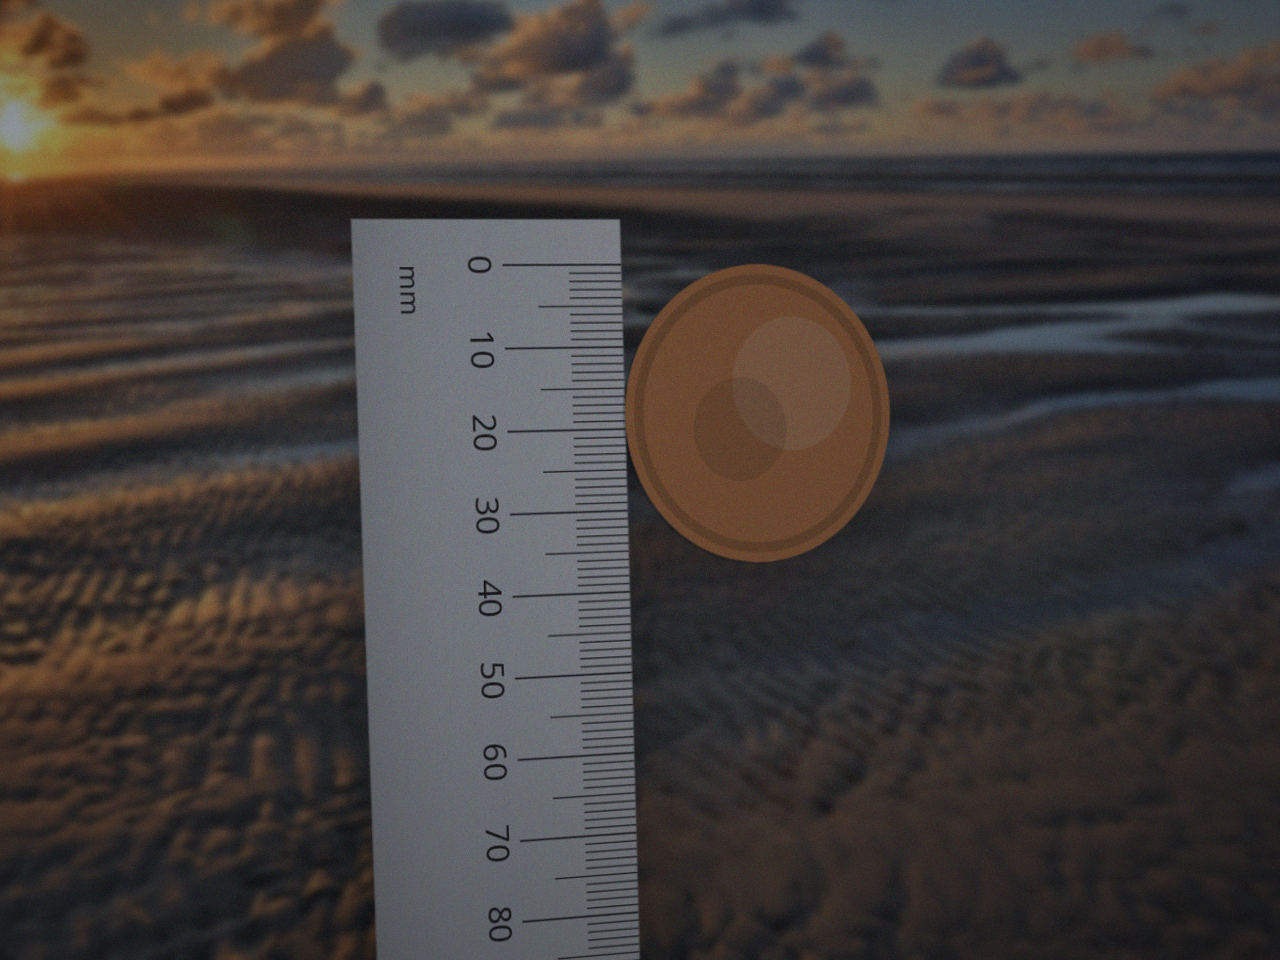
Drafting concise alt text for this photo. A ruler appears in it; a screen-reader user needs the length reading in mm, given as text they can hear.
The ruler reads 37 mm
